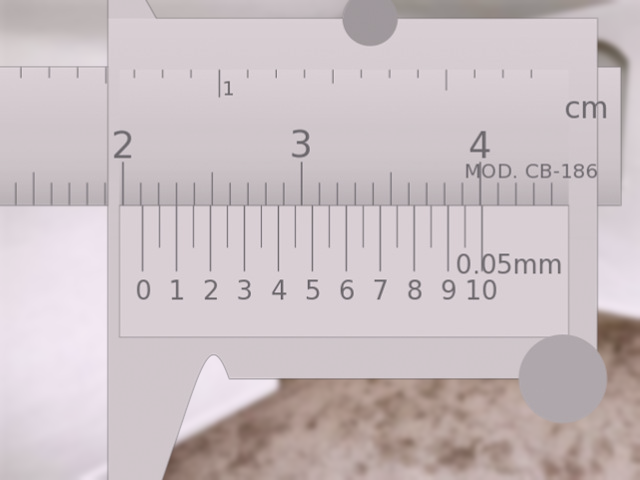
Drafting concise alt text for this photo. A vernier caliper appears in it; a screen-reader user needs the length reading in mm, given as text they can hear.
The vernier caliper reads 21.1 mm
